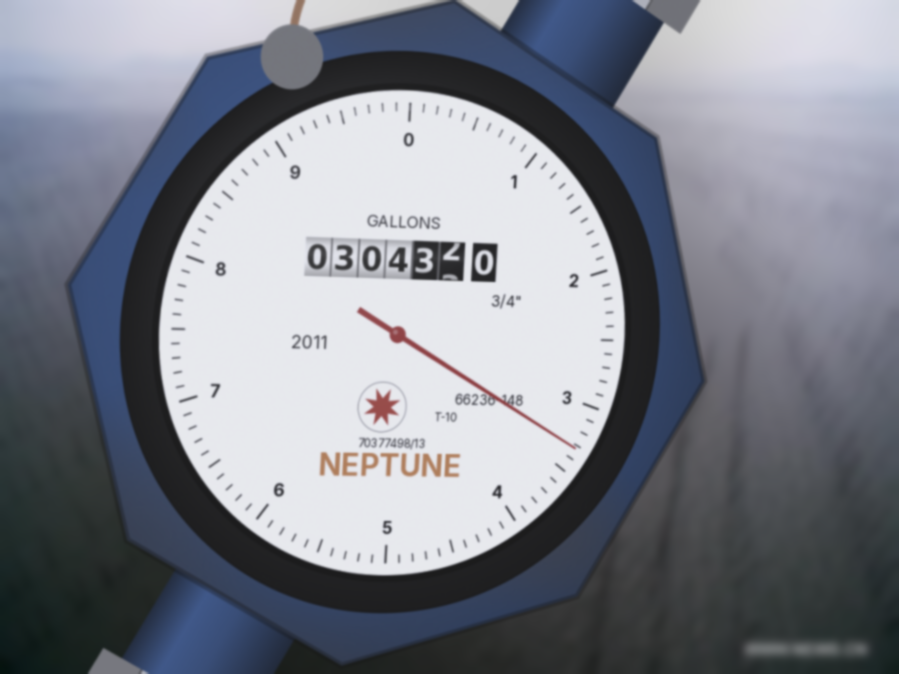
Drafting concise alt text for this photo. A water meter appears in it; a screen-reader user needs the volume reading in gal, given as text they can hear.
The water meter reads 304323.3 gal
